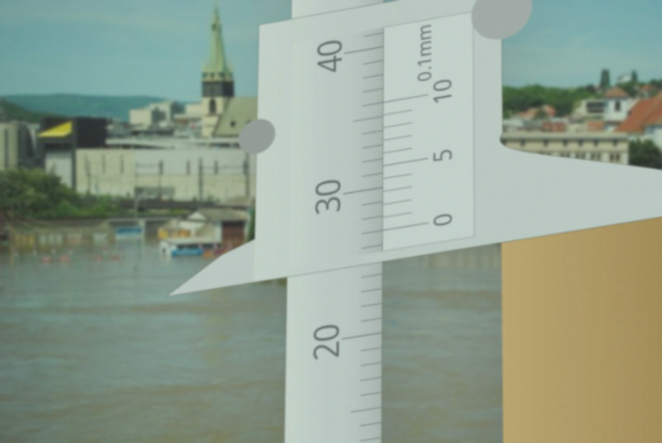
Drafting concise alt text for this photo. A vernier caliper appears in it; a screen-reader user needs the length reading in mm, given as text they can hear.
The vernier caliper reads 27.0 mm
